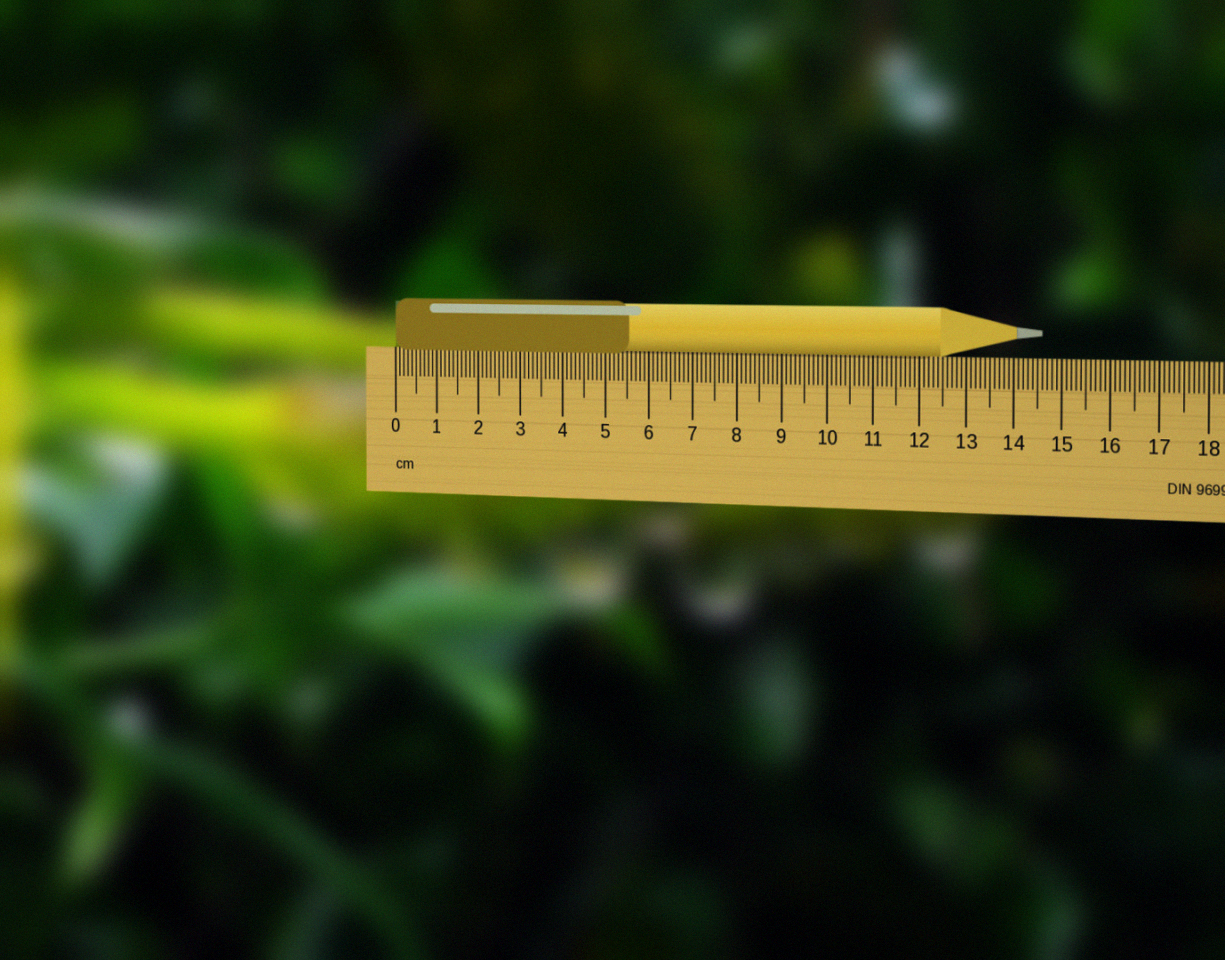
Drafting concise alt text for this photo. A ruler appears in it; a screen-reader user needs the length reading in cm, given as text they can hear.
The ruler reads 14.6 cm
